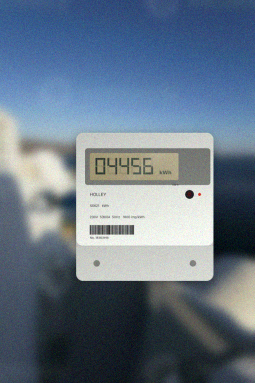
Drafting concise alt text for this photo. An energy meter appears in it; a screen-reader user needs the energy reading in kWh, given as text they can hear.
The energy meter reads 4456 kWh
